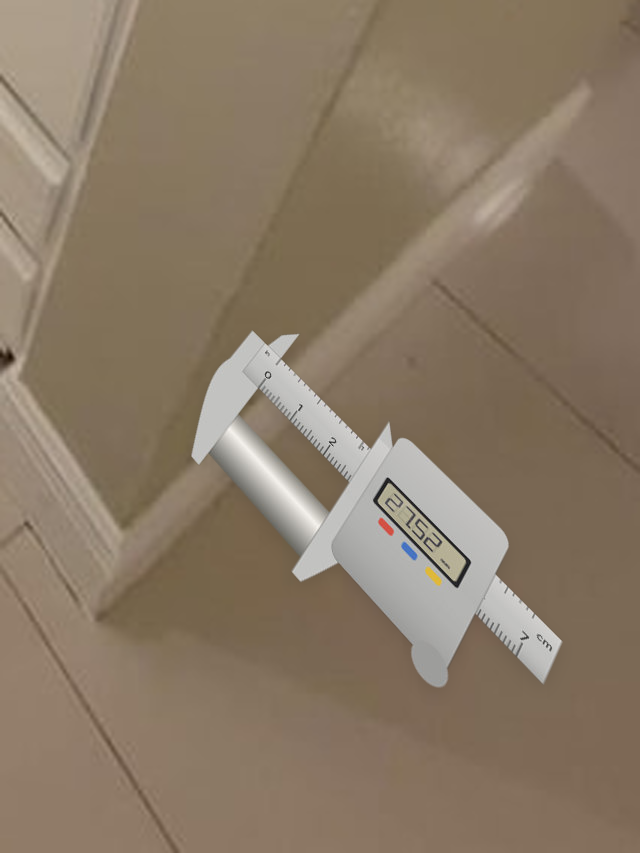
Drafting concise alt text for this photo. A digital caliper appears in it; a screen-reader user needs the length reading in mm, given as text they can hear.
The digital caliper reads 27.52 mm
